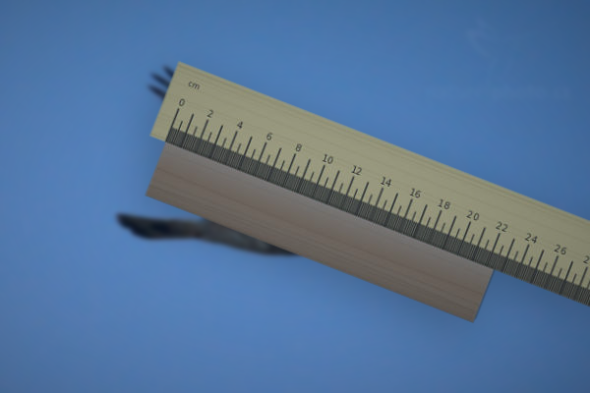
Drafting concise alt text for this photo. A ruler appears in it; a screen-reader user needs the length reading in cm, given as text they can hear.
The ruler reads 22.5 cm
